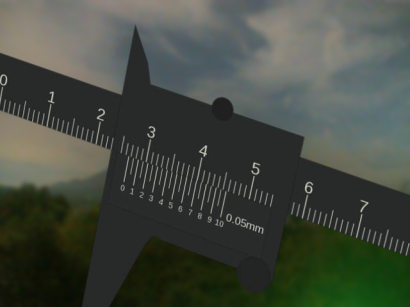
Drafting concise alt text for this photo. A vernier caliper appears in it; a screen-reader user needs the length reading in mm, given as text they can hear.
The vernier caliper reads 26.6 mm
